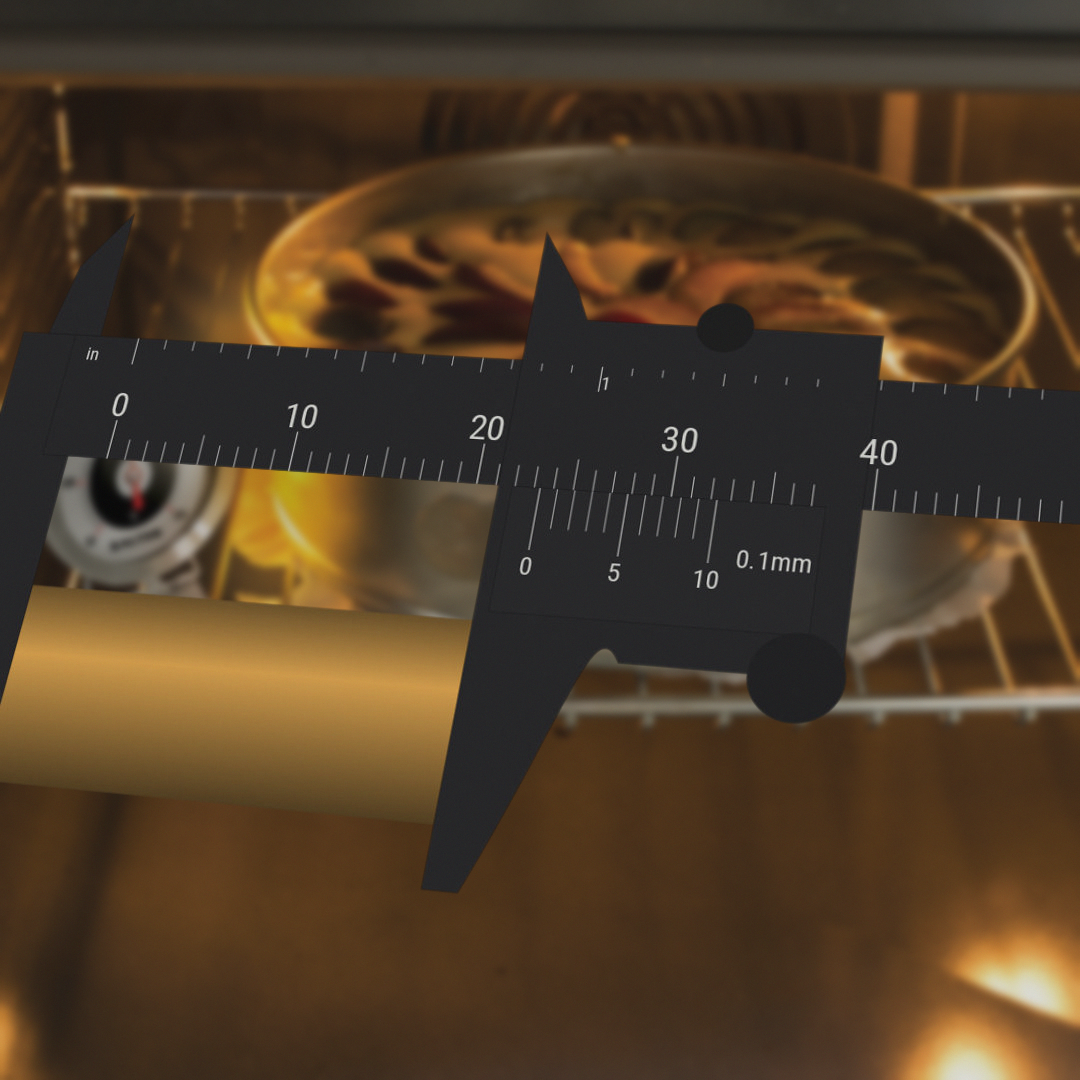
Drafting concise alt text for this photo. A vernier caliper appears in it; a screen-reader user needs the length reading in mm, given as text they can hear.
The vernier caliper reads 23.3 mm
